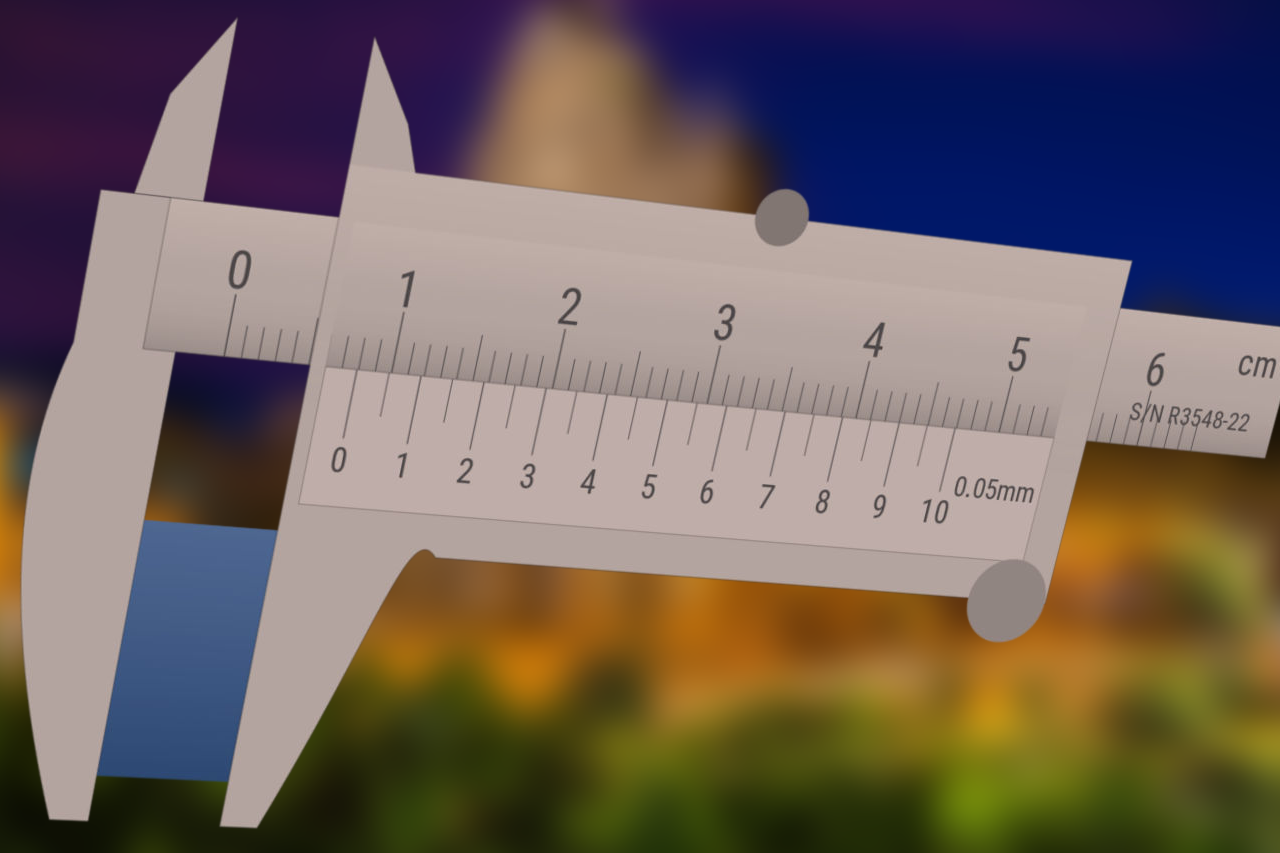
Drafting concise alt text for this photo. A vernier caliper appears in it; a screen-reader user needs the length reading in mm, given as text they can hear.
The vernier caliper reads 7.9 mm
